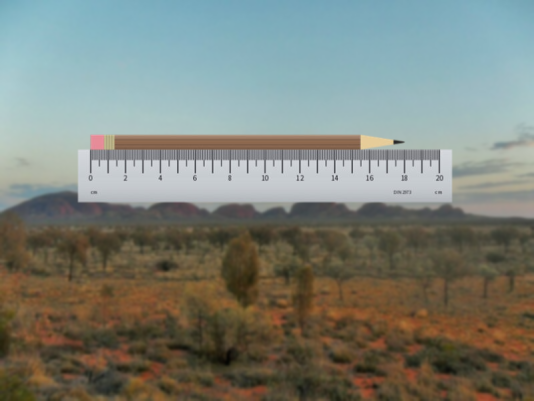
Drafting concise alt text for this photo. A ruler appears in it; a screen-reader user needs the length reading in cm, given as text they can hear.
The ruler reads 18 cm
